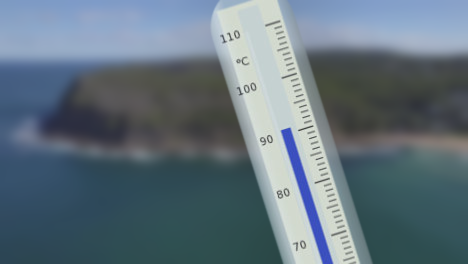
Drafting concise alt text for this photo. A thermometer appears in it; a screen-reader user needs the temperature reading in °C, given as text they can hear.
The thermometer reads 91 °C
